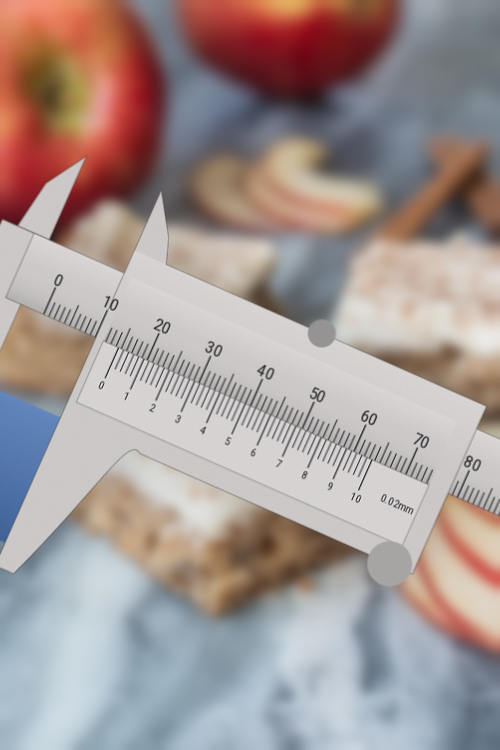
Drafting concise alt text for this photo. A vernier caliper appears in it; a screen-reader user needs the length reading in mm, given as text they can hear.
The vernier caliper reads 14.5 mm
